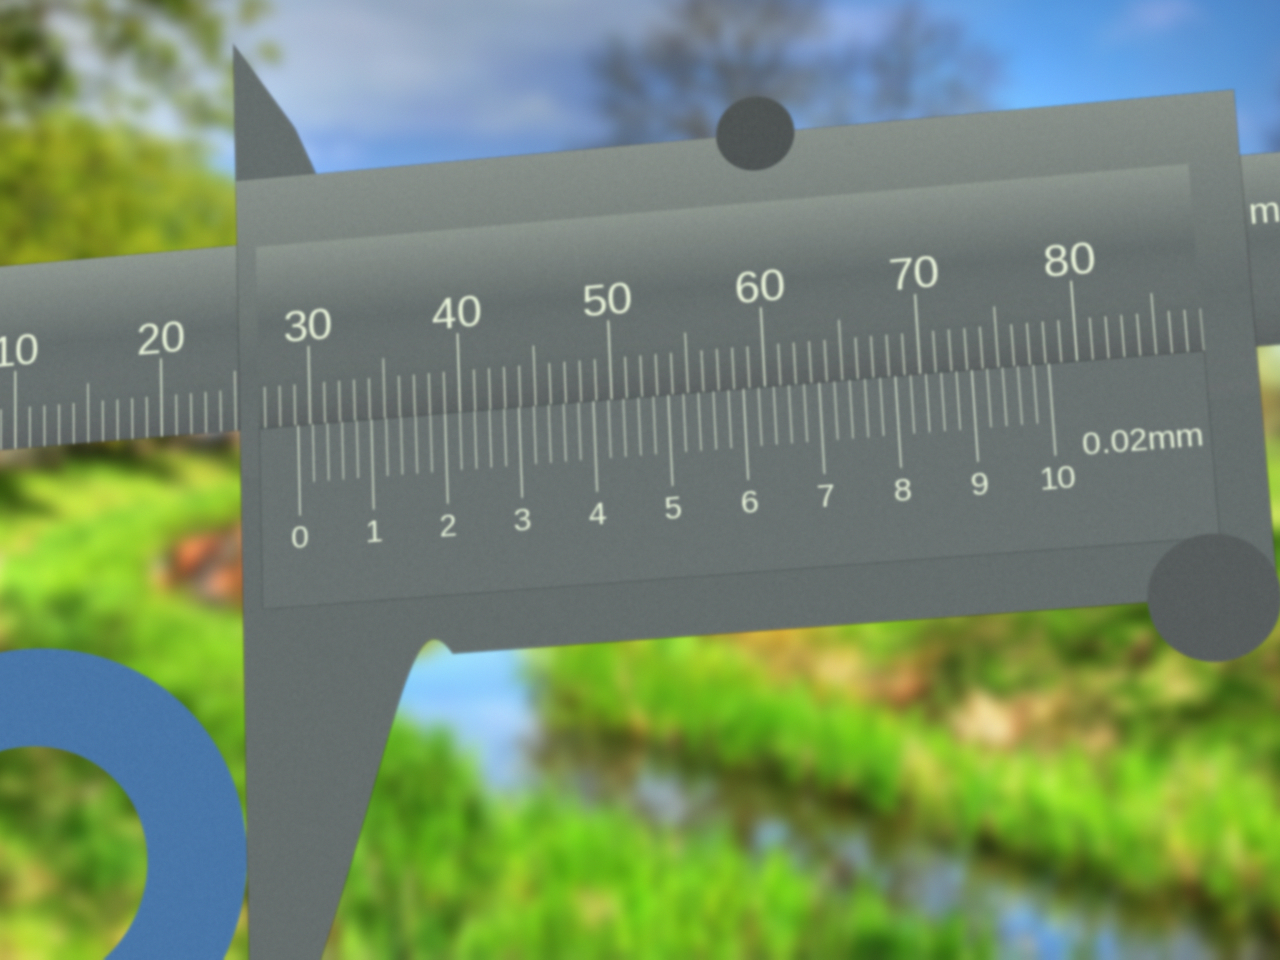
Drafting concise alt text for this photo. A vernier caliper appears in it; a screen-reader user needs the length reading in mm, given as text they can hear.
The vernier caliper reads 29.2 mm
